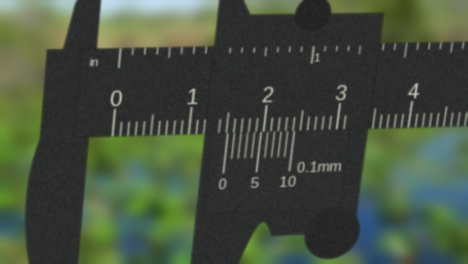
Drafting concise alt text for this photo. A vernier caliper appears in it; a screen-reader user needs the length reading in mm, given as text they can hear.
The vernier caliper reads 15.2 mm
